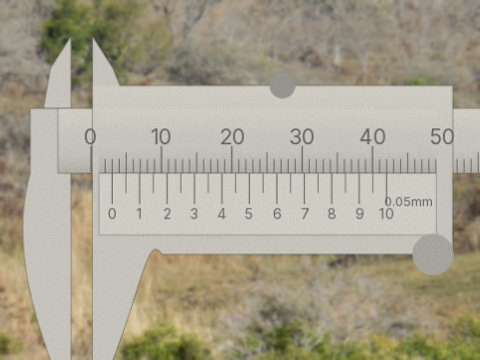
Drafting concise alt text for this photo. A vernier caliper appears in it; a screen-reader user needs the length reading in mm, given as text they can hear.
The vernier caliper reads 3.0 mm
